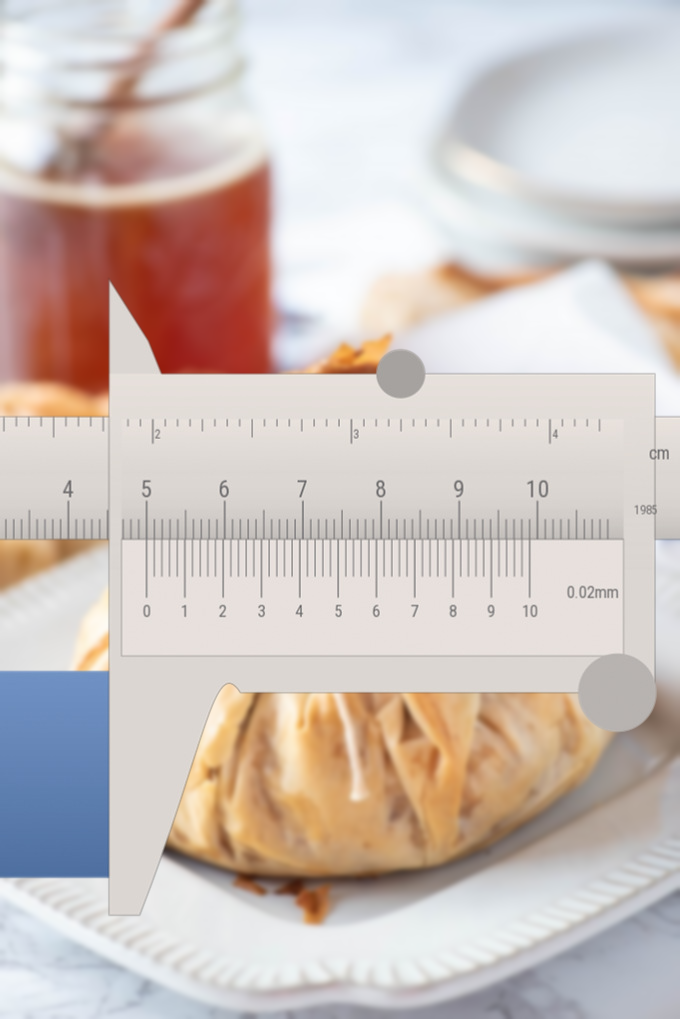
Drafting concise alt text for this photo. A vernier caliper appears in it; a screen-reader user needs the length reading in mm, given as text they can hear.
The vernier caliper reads 50.0 mm
